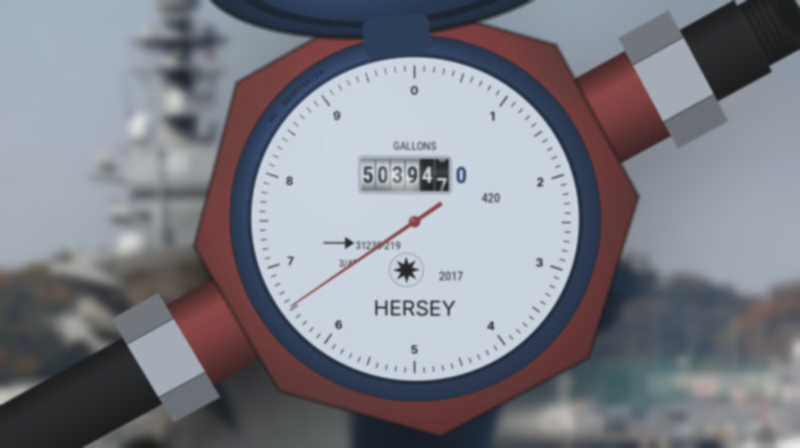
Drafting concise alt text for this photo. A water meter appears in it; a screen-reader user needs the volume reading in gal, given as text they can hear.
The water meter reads 5039466.5 gal
